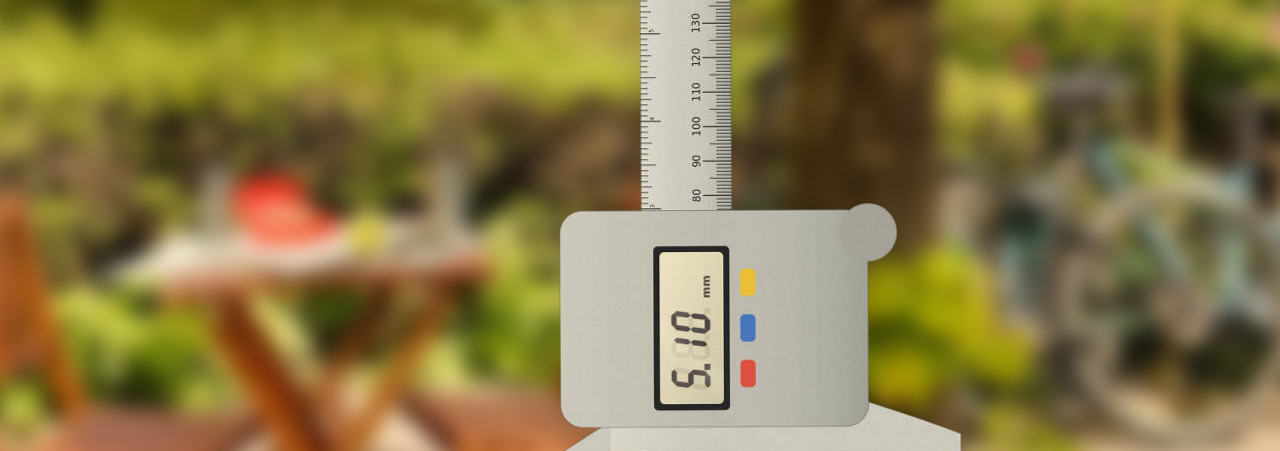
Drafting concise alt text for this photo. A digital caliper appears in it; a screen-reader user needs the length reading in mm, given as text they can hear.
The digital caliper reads 5.10 mm
